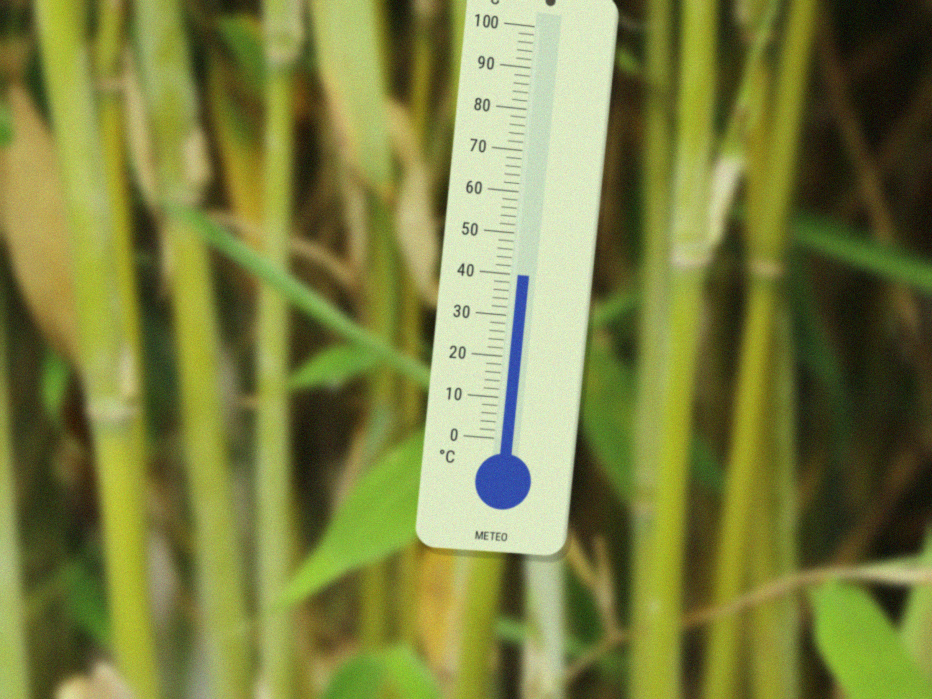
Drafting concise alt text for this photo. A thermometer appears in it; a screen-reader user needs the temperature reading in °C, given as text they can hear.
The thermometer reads 40 °C
